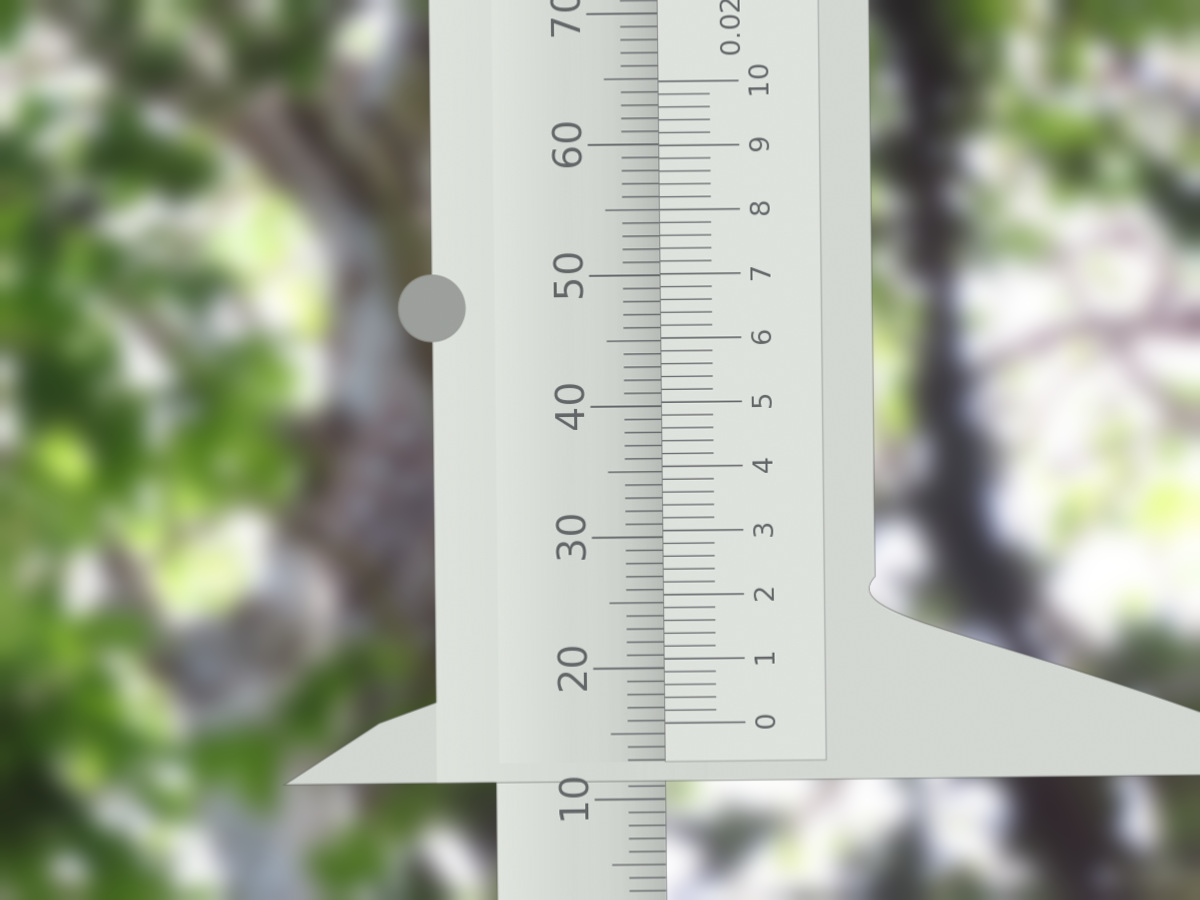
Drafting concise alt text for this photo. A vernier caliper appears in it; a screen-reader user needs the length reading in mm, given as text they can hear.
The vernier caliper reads 15.8 mm
